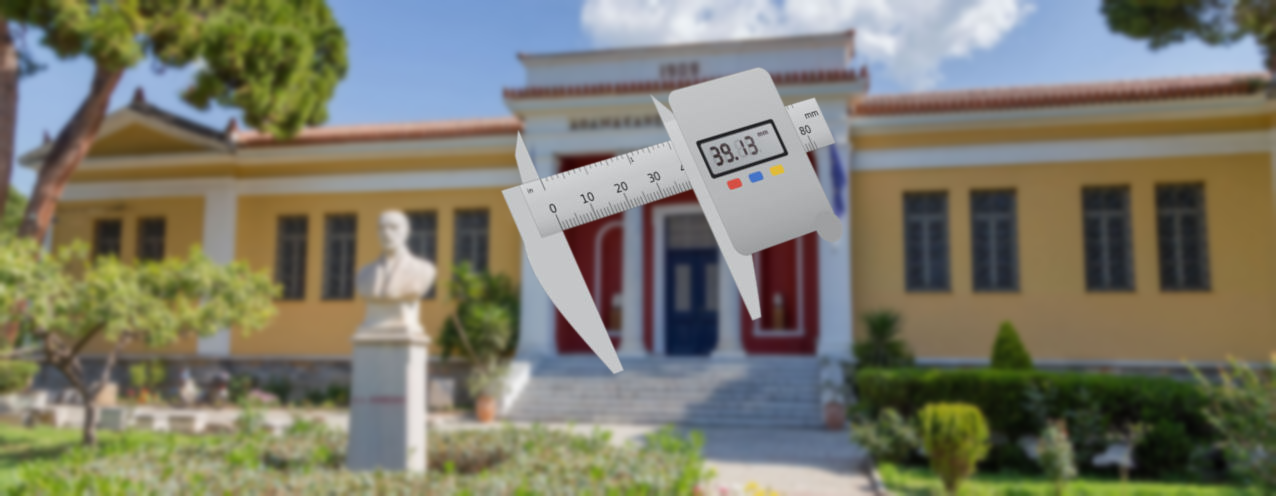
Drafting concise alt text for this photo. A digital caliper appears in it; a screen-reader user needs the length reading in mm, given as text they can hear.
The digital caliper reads 39.13 mm
